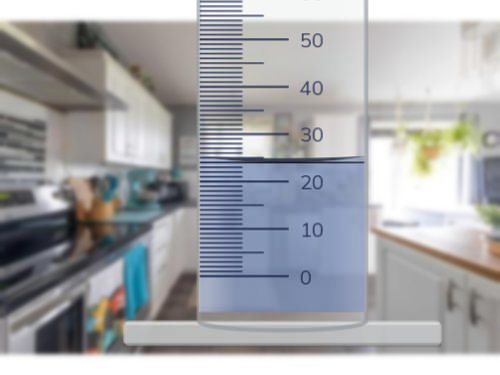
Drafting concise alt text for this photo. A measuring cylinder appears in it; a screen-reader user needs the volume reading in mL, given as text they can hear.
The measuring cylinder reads 24 mL
